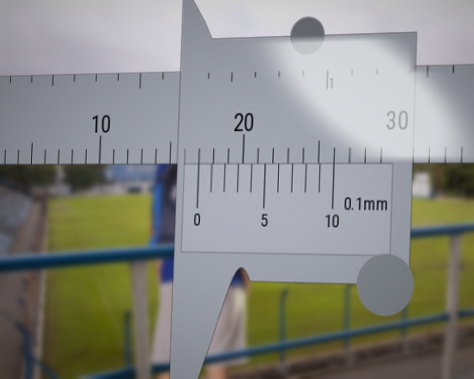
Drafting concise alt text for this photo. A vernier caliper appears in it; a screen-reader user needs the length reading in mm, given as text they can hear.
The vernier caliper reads 17.0 mm
